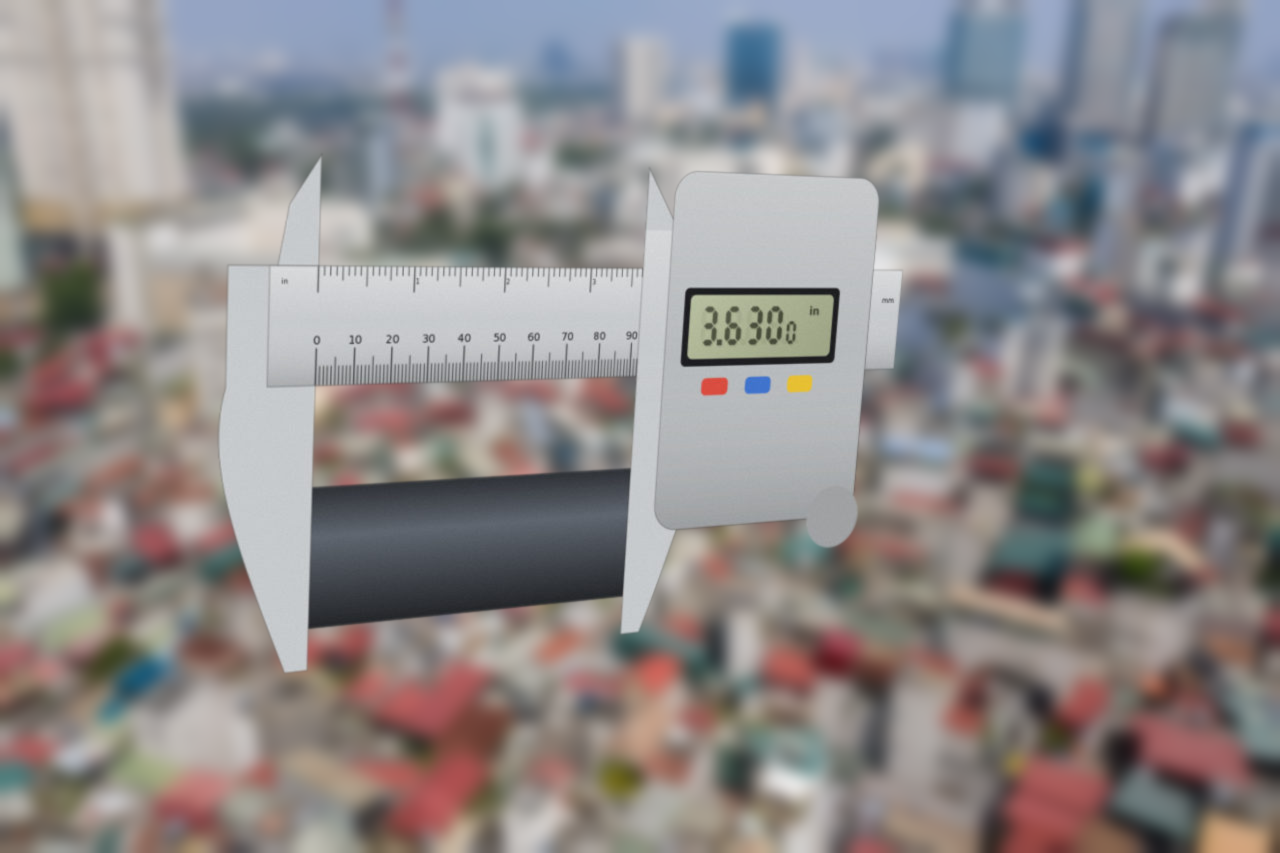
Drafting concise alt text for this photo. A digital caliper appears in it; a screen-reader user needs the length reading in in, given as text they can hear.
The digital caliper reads 3.6300 in
